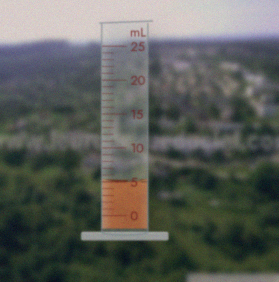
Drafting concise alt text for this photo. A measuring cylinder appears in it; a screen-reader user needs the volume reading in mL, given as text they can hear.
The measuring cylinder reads 5 mL
